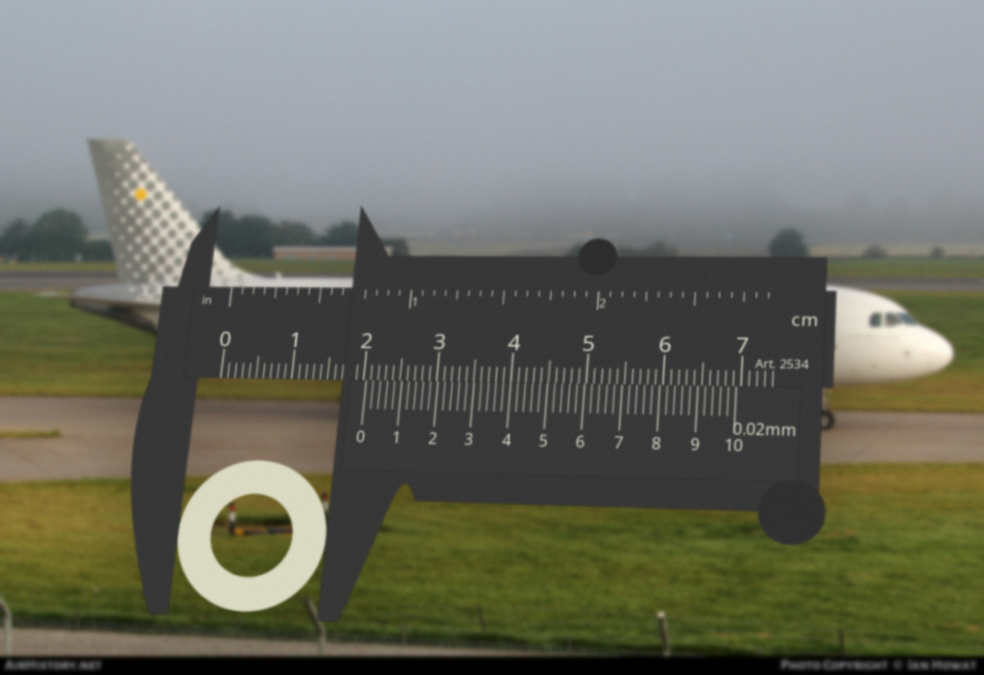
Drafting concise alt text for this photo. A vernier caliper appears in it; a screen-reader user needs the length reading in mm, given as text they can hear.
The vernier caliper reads 20.4 mm
